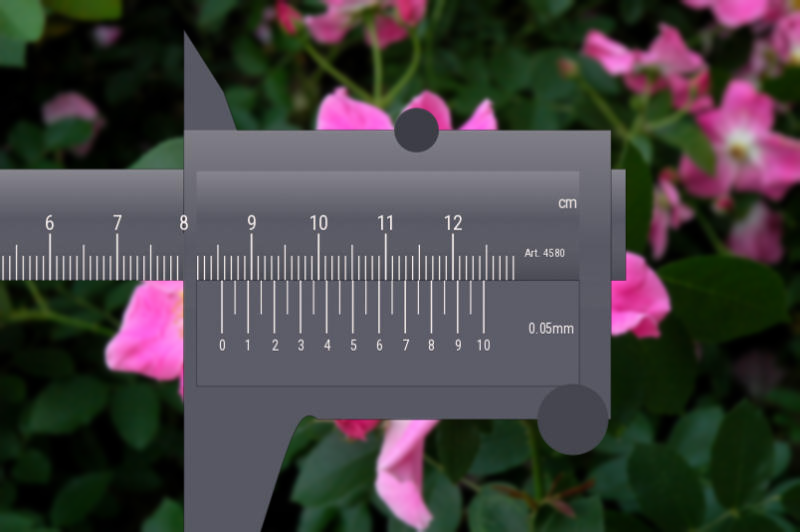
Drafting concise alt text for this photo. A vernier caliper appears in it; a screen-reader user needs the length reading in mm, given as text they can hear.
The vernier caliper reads 85.6 mm
